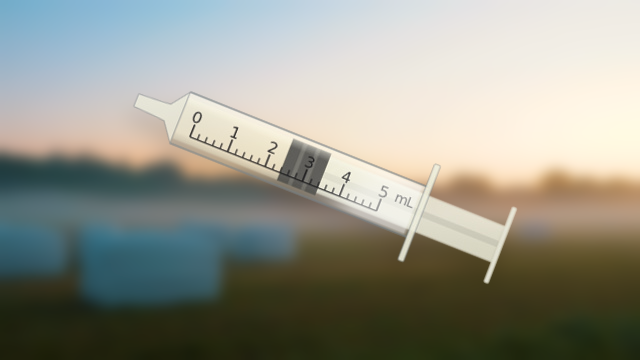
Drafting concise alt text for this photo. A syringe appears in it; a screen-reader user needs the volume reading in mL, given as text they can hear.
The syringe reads 2.4 mL
